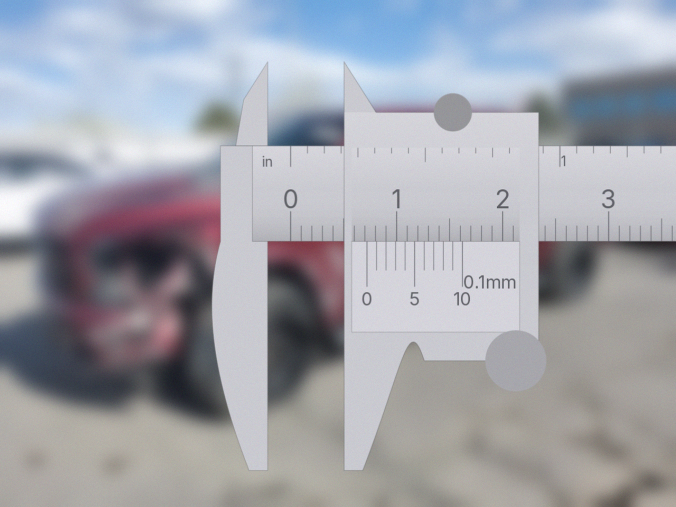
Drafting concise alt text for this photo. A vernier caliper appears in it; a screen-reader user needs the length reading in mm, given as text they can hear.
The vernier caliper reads 7.2 mm
